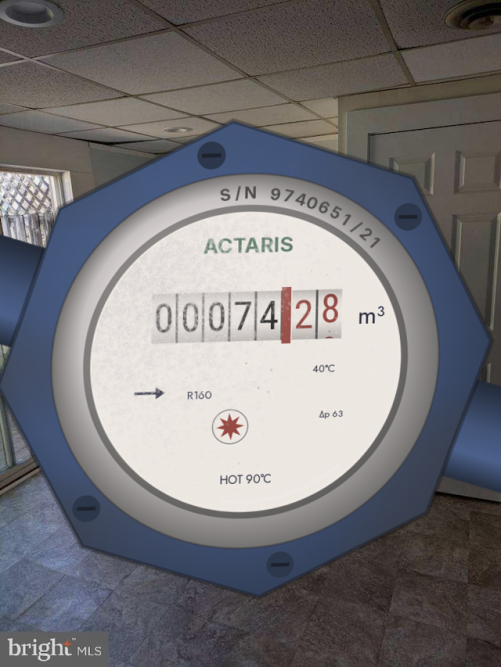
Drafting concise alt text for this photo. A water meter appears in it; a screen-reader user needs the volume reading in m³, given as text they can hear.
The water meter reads 74.28 m³
